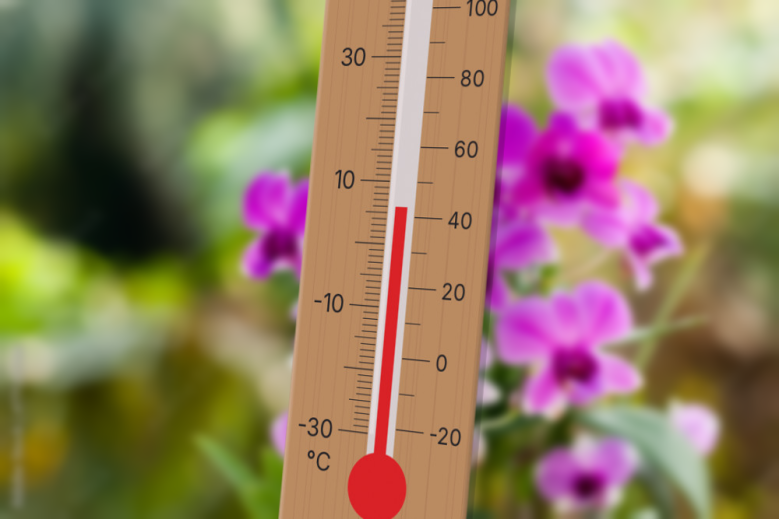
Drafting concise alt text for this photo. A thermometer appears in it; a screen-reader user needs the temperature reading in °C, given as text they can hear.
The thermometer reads 6 °C
